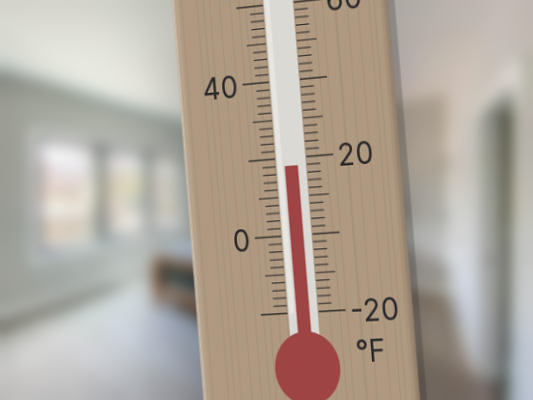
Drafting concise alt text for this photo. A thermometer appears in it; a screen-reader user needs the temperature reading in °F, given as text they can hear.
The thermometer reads 18 °F
